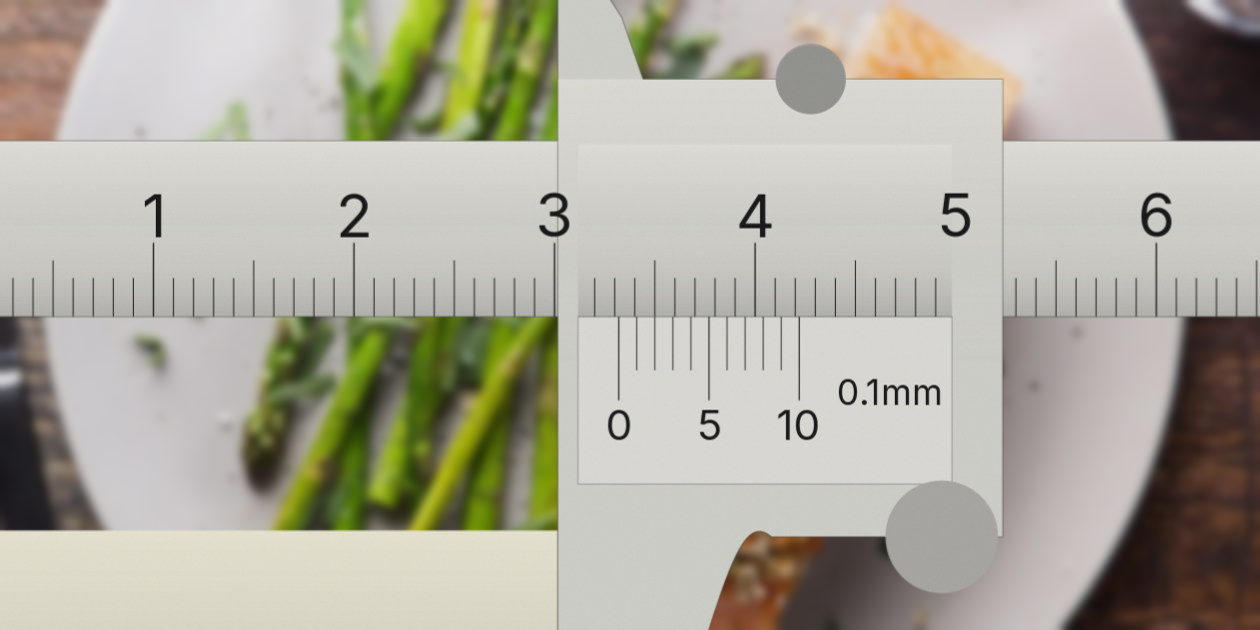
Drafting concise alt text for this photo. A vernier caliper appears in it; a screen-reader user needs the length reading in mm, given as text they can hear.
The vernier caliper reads 33.2 mm
